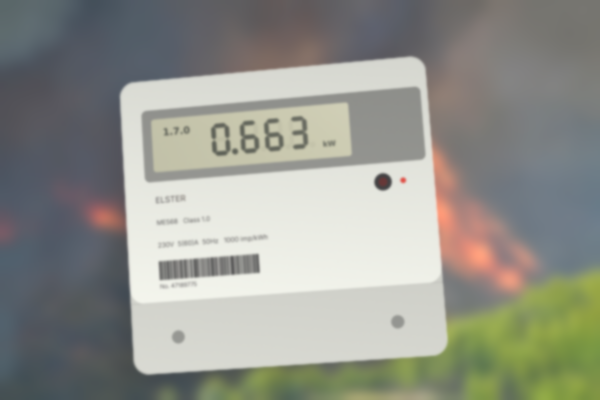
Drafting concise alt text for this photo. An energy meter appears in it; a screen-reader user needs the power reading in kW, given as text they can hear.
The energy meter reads 0.663 kW
